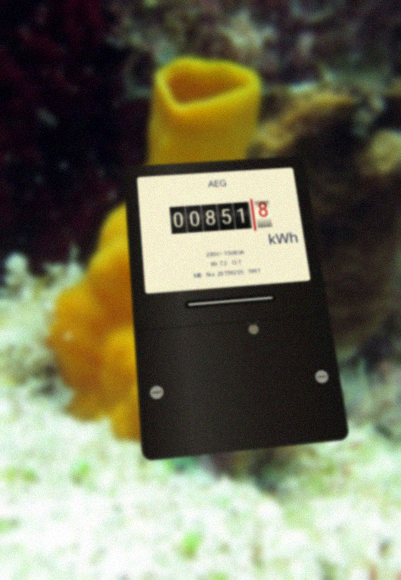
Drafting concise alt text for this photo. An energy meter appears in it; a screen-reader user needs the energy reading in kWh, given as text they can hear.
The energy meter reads 851.8 kWh
